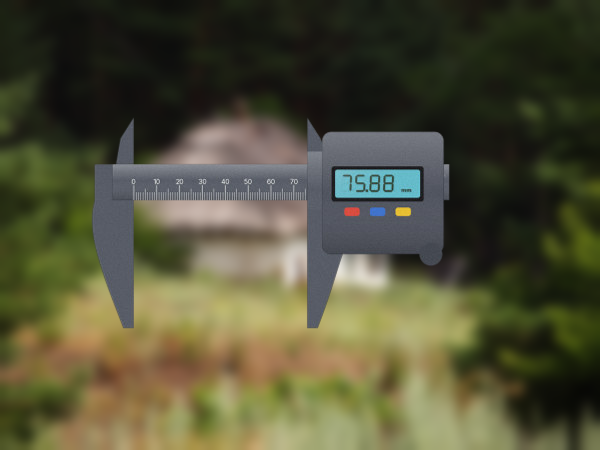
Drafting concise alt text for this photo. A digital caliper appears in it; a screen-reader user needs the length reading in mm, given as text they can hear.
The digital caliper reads 75.88 mm
